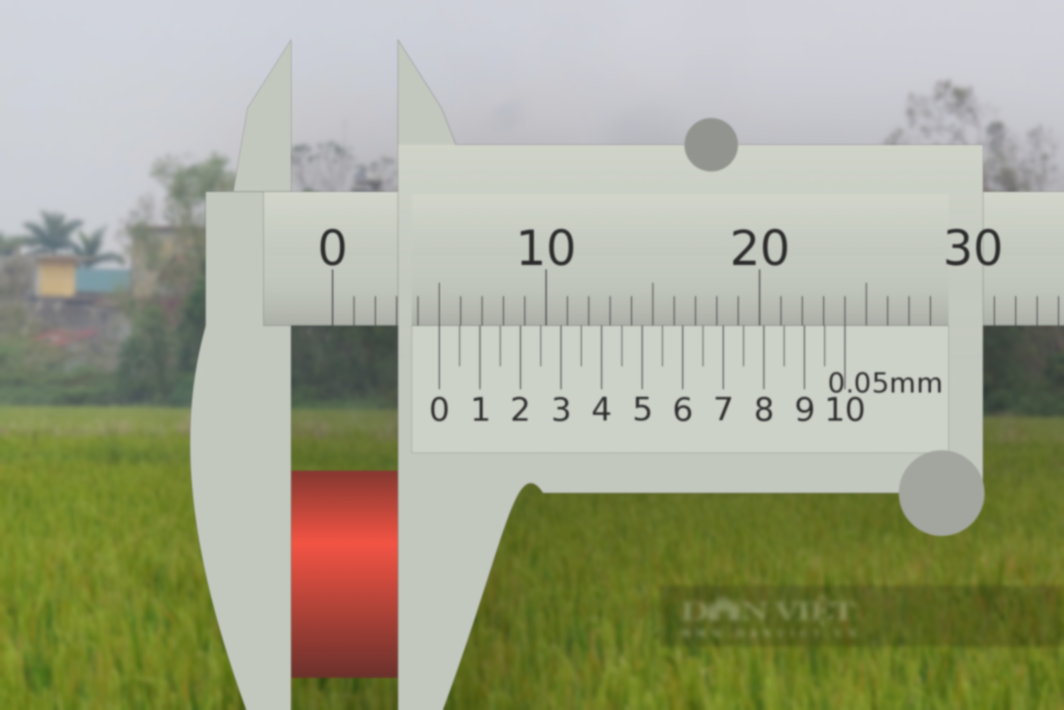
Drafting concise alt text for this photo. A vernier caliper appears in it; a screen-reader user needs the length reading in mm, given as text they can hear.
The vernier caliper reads 5.0 mm
